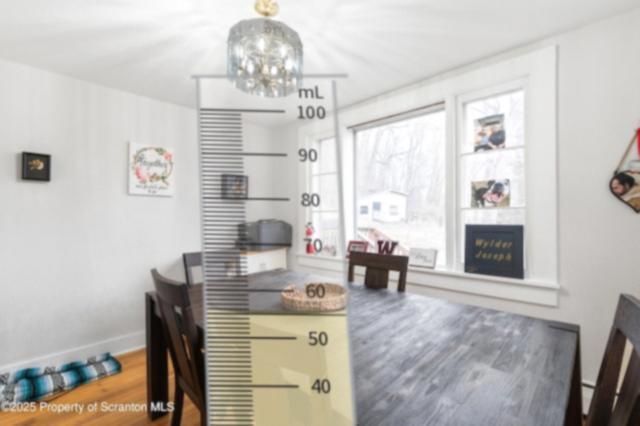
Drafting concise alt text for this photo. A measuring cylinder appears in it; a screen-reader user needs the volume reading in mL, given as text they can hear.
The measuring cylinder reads 55 mL
